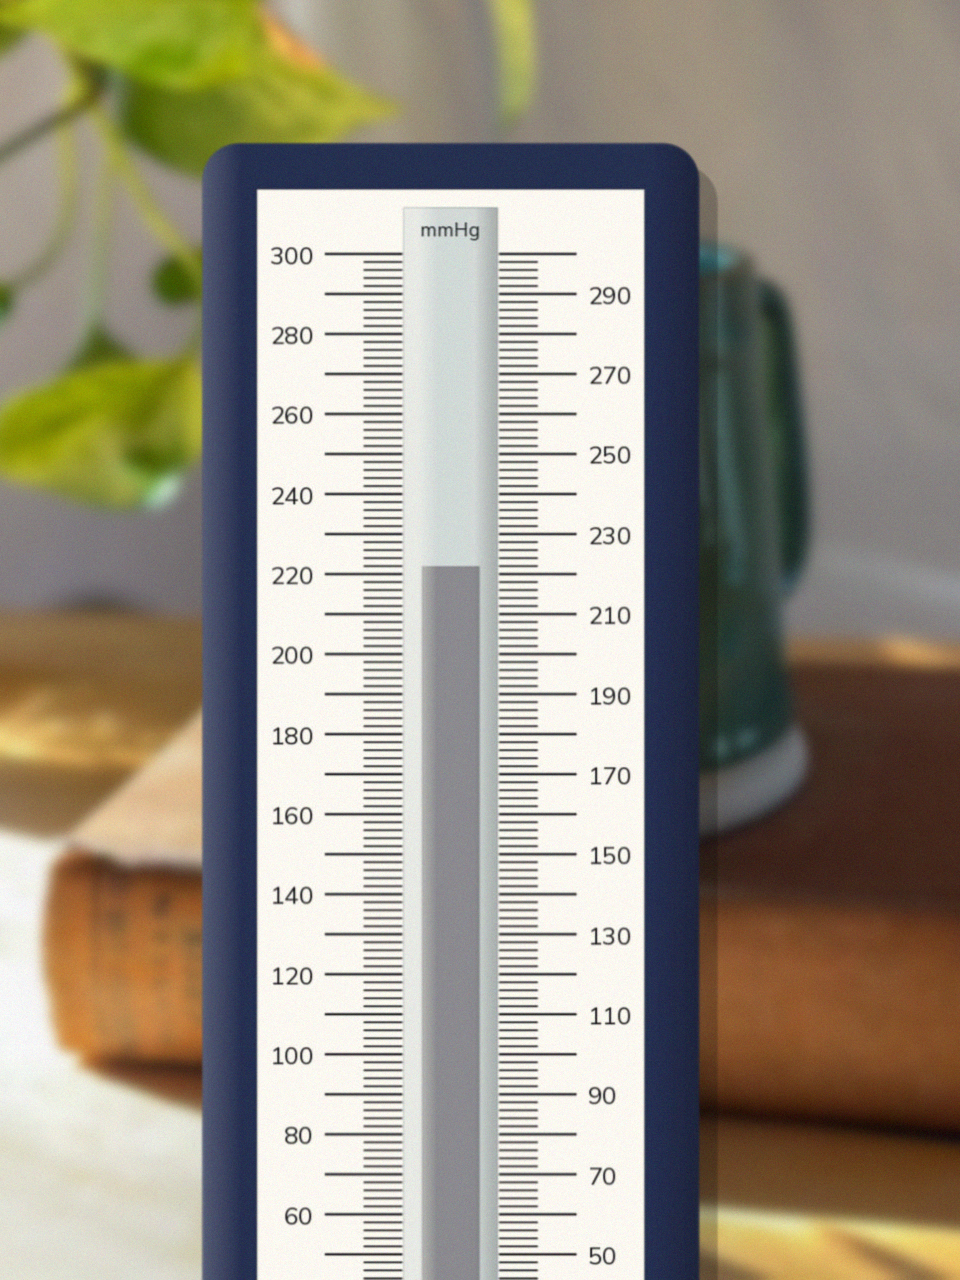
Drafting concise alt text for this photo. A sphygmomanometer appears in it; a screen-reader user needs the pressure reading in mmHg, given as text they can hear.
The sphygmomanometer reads 222 mmHg
